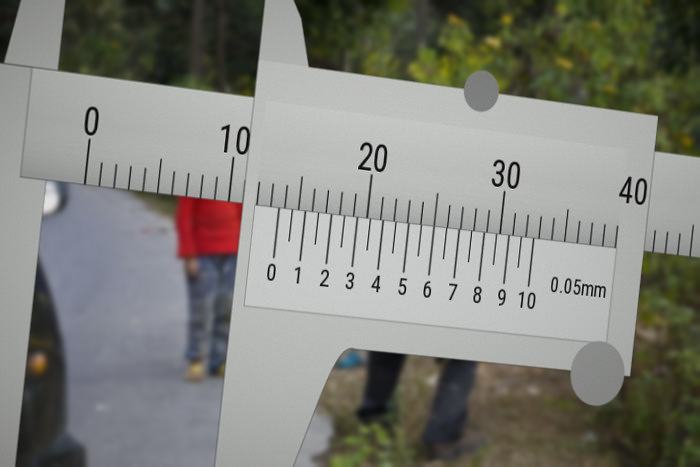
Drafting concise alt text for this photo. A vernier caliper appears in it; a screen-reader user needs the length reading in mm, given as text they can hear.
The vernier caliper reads 13.6 mm
